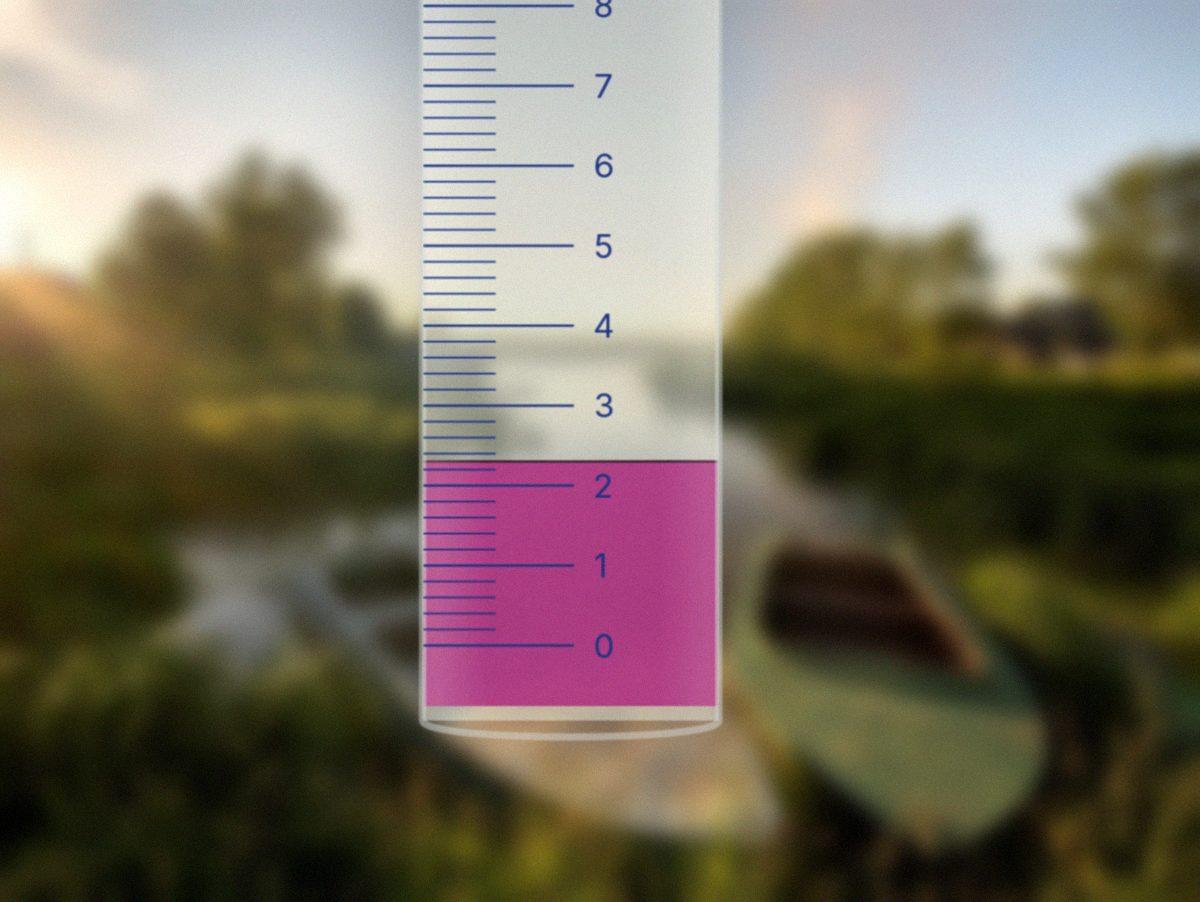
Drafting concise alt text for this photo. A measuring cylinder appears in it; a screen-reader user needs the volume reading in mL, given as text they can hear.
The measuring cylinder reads 2.3 mL
